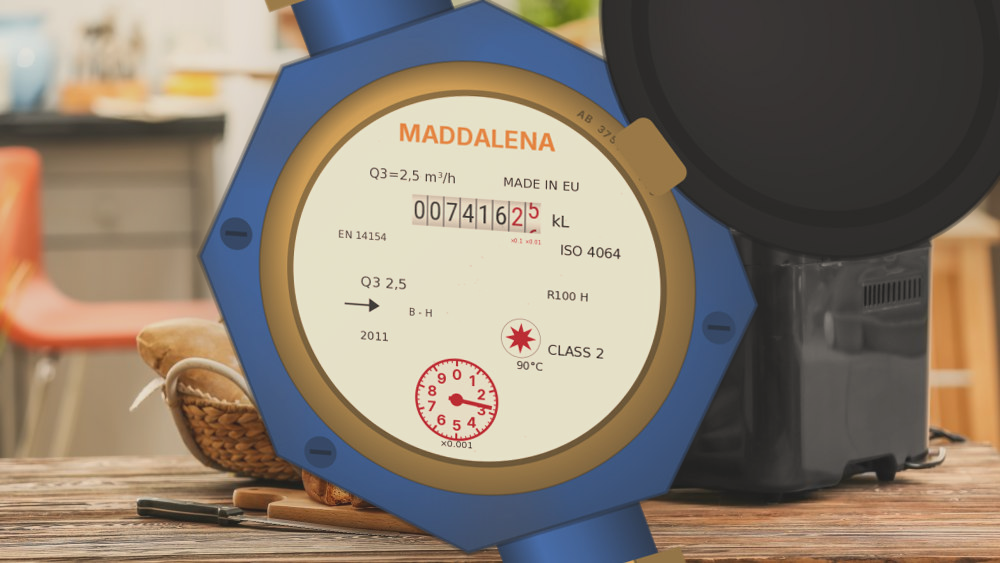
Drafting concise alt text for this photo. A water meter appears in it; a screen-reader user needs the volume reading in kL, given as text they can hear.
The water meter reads 7416.252 kL
